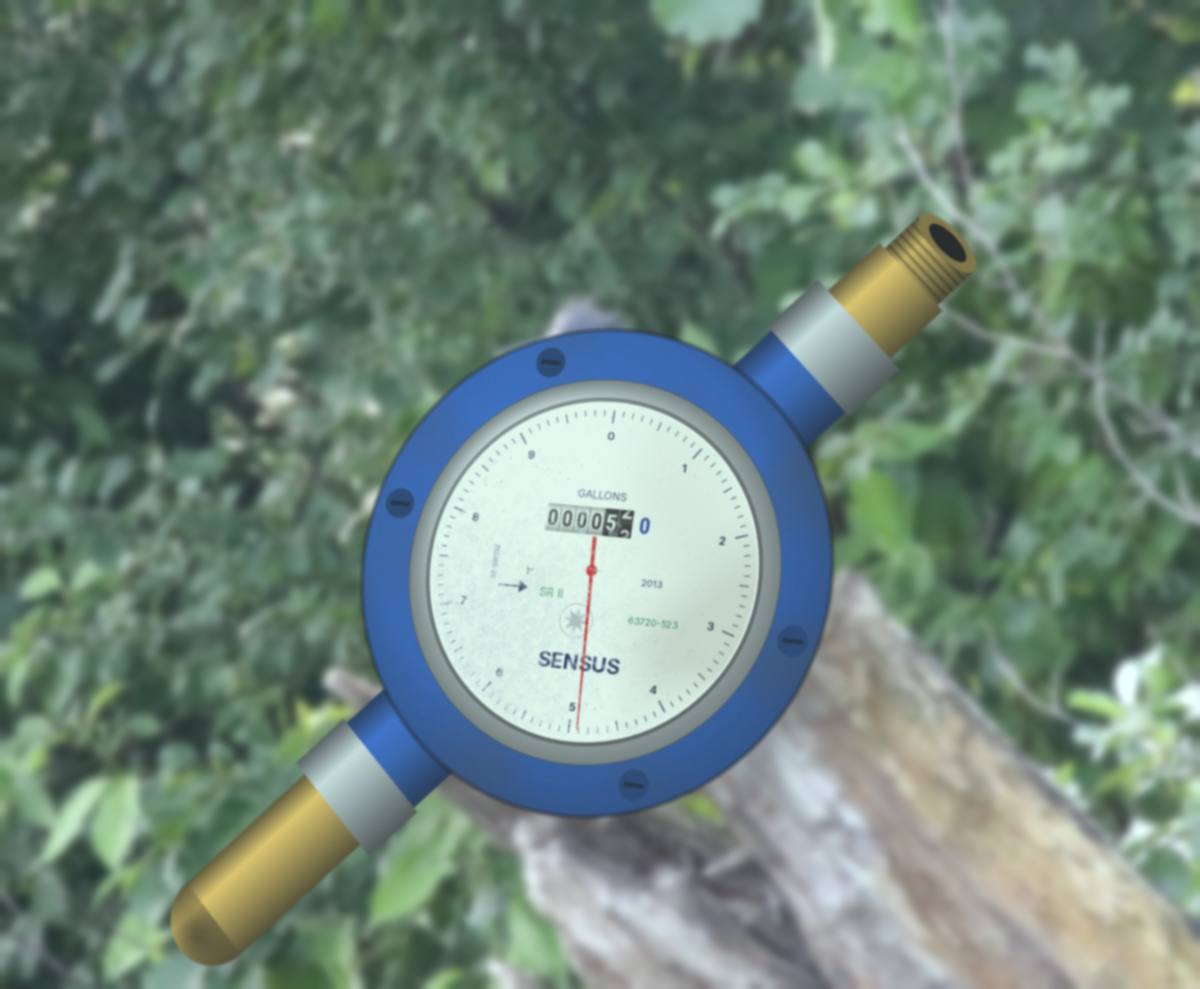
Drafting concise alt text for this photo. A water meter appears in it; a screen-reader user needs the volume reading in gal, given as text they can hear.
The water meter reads 524.9 gal
